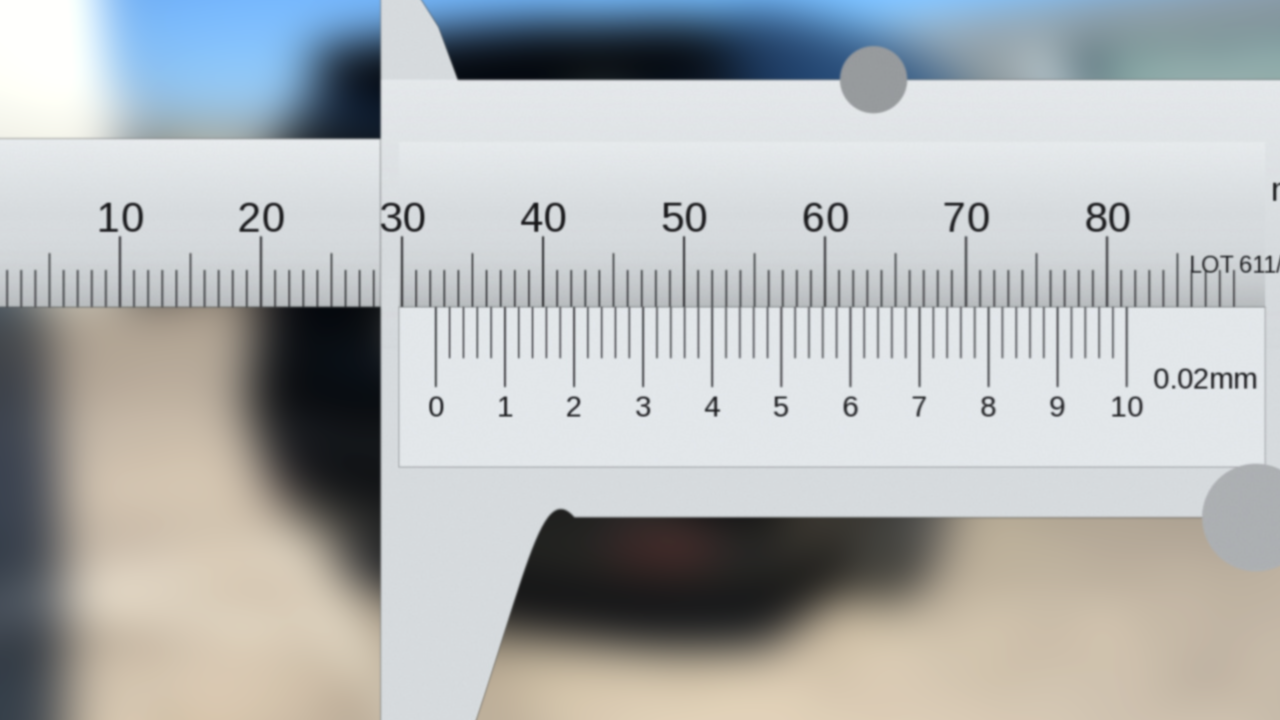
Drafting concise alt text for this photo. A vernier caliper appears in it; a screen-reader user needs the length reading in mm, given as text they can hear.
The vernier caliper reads 32.4 mm
